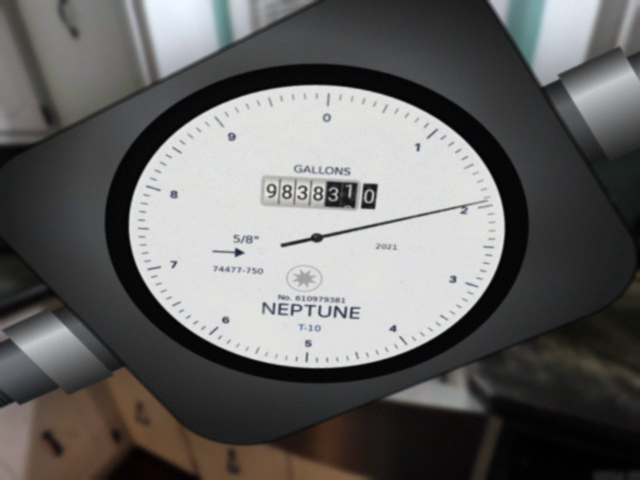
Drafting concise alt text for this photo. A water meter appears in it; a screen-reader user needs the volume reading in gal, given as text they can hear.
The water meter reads 9838311.9 gal
